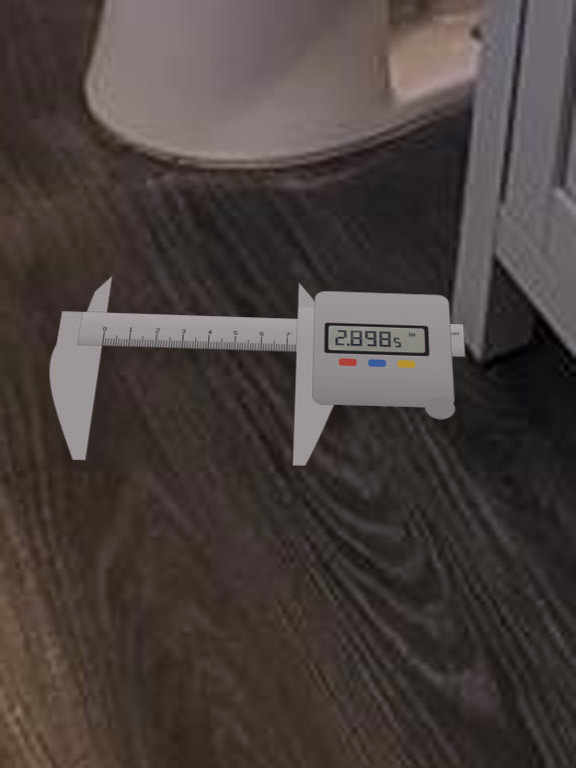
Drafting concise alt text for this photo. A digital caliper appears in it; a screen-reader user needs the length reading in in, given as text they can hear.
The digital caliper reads 2.8985 in
